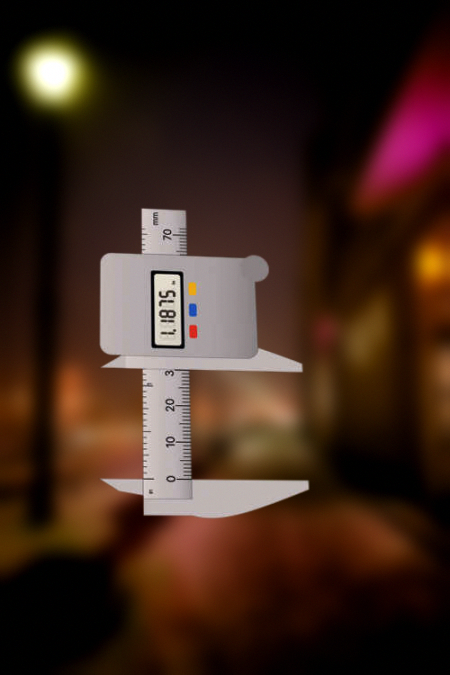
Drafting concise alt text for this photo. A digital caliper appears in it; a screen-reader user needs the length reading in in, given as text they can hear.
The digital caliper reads 1.1875 in
